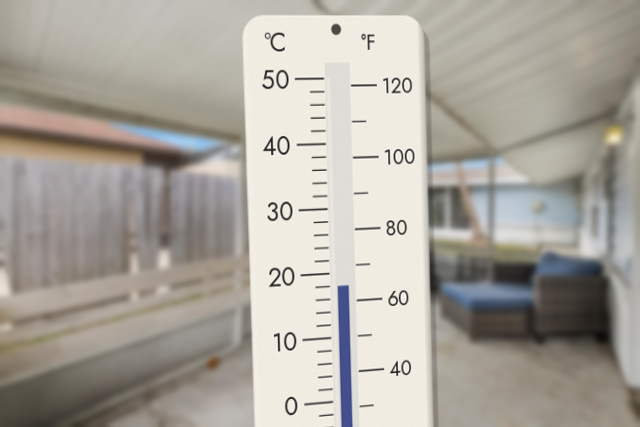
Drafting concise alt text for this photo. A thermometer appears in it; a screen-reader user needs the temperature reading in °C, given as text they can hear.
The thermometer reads 18 °C
